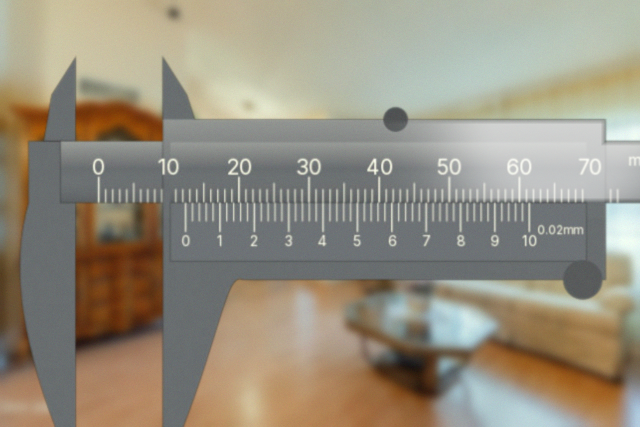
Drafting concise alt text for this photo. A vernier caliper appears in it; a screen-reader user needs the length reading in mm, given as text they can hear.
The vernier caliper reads 12.4 mm
